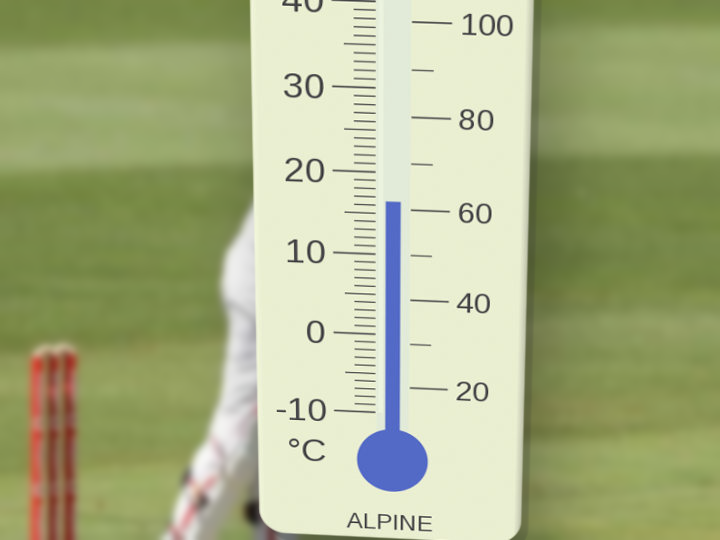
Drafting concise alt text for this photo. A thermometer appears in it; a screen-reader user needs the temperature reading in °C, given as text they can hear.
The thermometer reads 16.5 °C
